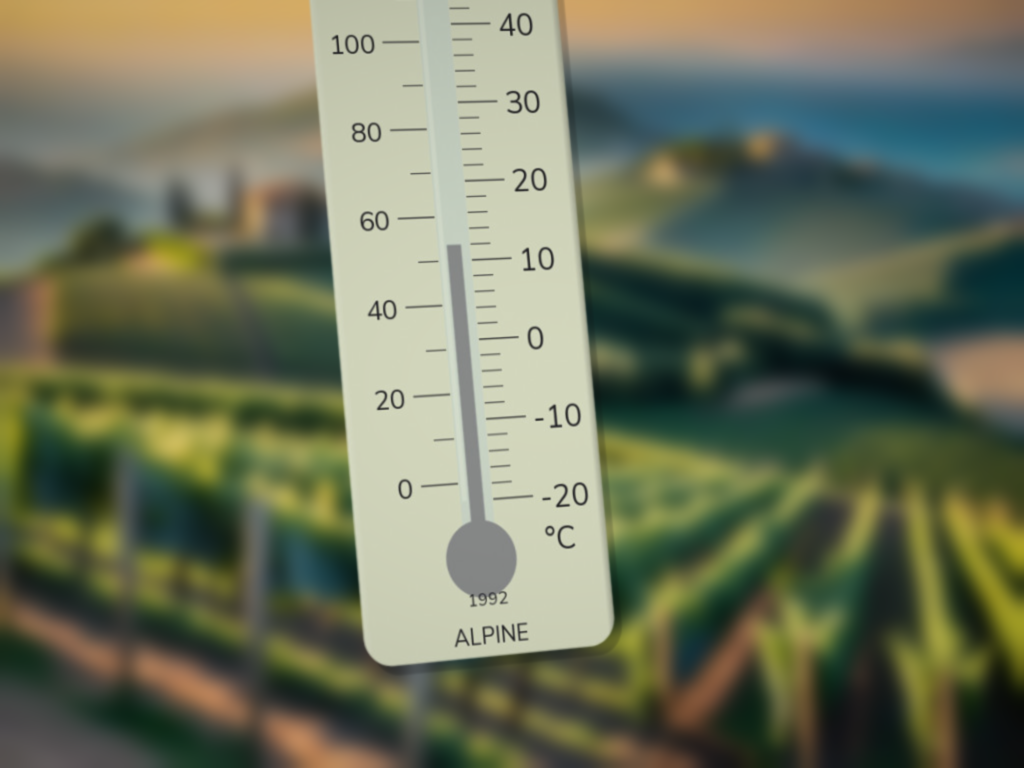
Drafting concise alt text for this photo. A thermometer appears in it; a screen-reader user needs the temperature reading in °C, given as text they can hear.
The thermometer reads 12 °C
